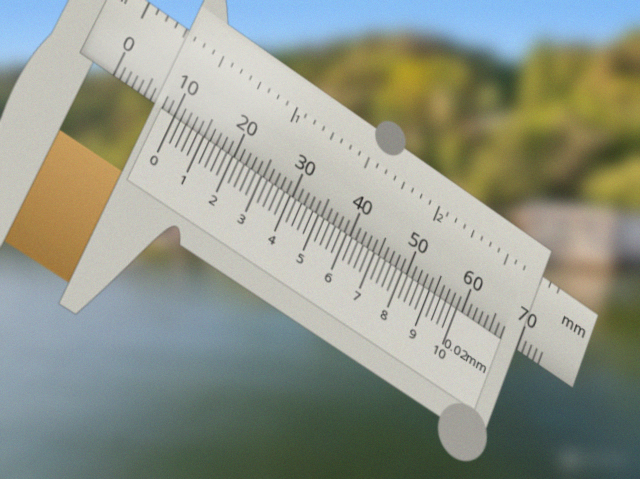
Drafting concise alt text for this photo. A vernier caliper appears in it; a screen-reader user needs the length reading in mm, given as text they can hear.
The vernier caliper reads 10.0 mm
